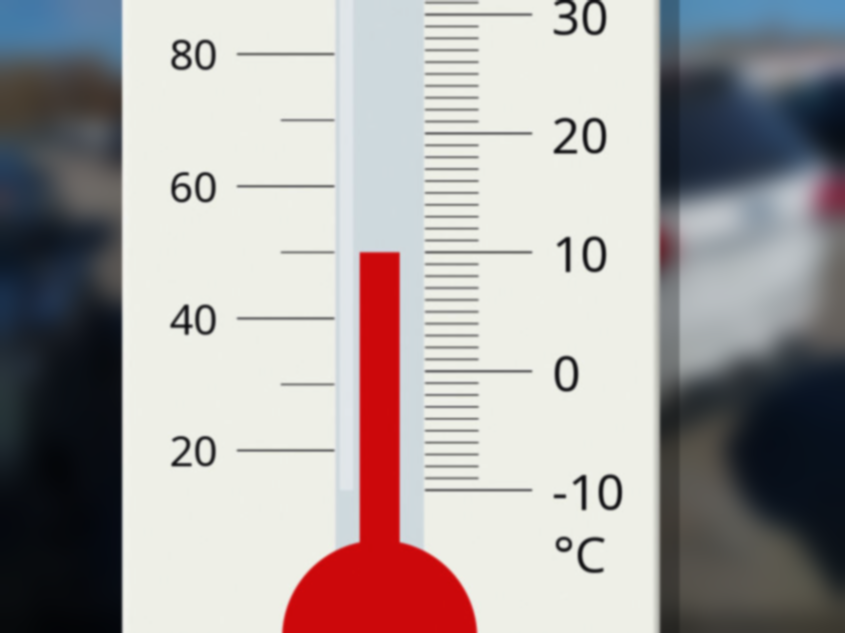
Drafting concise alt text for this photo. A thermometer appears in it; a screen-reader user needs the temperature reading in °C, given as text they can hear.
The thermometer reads 10 °C
